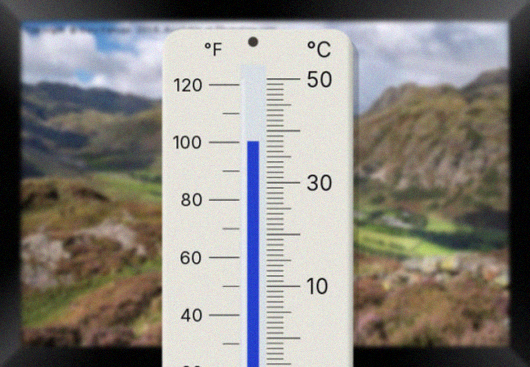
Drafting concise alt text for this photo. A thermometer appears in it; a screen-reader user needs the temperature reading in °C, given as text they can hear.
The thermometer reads 38 °C
